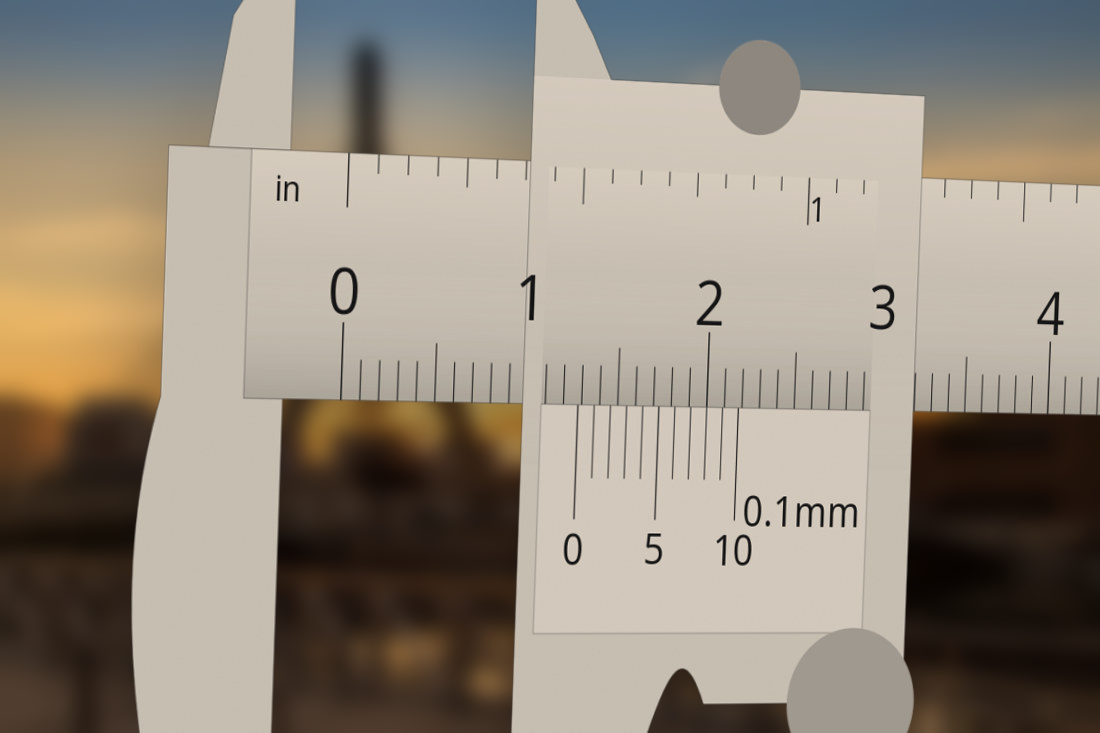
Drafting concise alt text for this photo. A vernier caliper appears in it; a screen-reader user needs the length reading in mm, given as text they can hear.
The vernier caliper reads 12.8 mm
